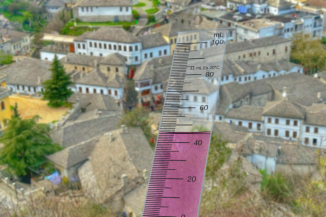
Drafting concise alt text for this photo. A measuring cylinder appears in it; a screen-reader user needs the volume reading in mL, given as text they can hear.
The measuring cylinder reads 45 mL
